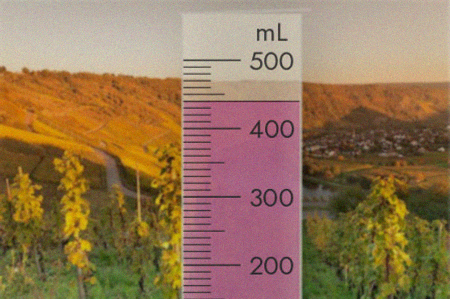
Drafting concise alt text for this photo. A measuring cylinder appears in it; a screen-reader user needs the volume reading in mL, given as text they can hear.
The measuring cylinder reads 440 mL
